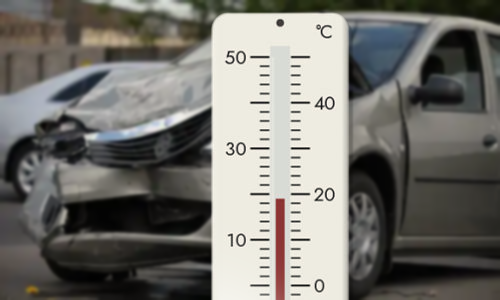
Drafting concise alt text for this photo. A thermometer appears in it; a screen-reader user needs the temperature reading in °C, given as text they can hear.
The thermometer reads 19 °C
